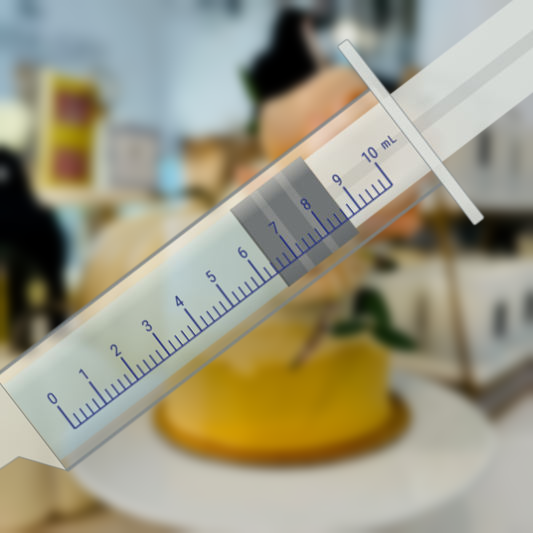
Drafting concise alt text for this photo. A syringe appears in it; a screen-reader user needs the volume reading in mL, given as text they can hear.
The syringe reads 6.4 mL
